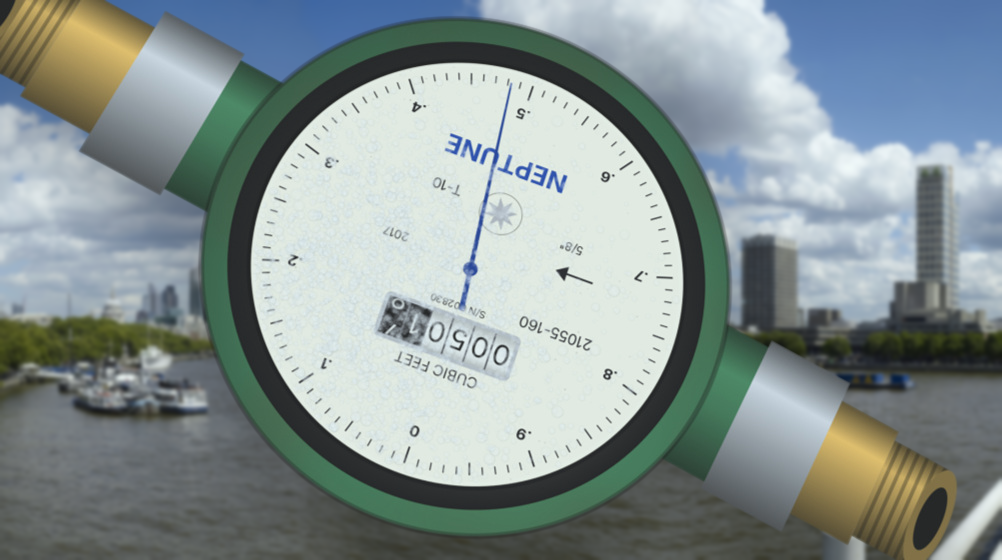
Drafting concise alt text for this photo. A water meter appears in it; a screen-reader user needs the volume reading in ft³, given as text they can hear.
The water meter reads 5017.48 ft³
